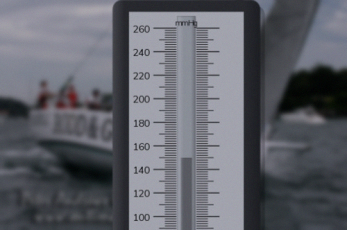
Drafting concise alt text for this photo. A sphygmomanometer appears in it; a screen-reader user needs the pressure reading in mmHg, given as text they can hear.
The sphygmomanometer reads 150 mmHg
